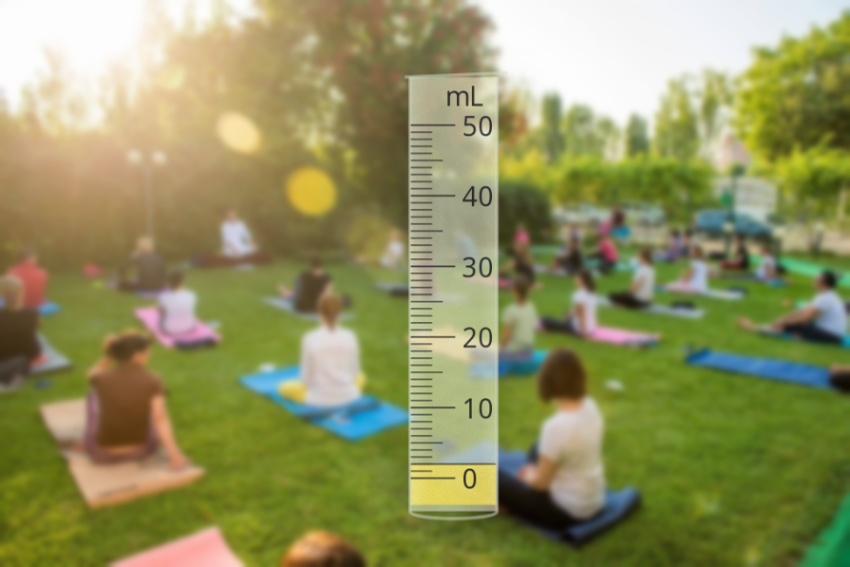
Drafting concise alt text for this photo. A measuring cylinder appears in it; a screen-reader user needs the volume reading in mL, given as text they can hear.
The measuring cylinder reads 2 mL
